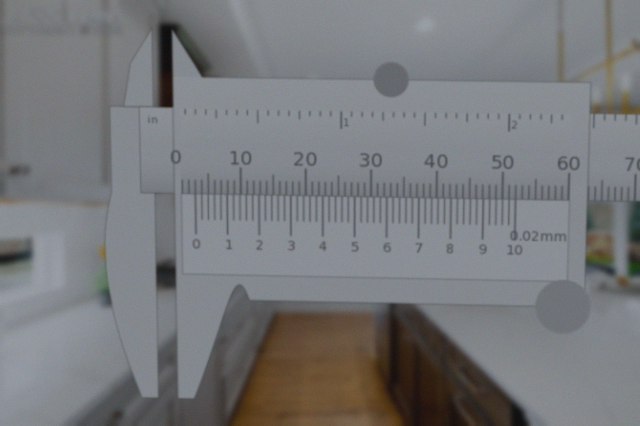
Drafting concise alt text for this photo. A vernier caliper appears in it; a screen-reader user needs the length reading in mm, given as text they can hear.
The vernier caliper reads 3.0 mm
